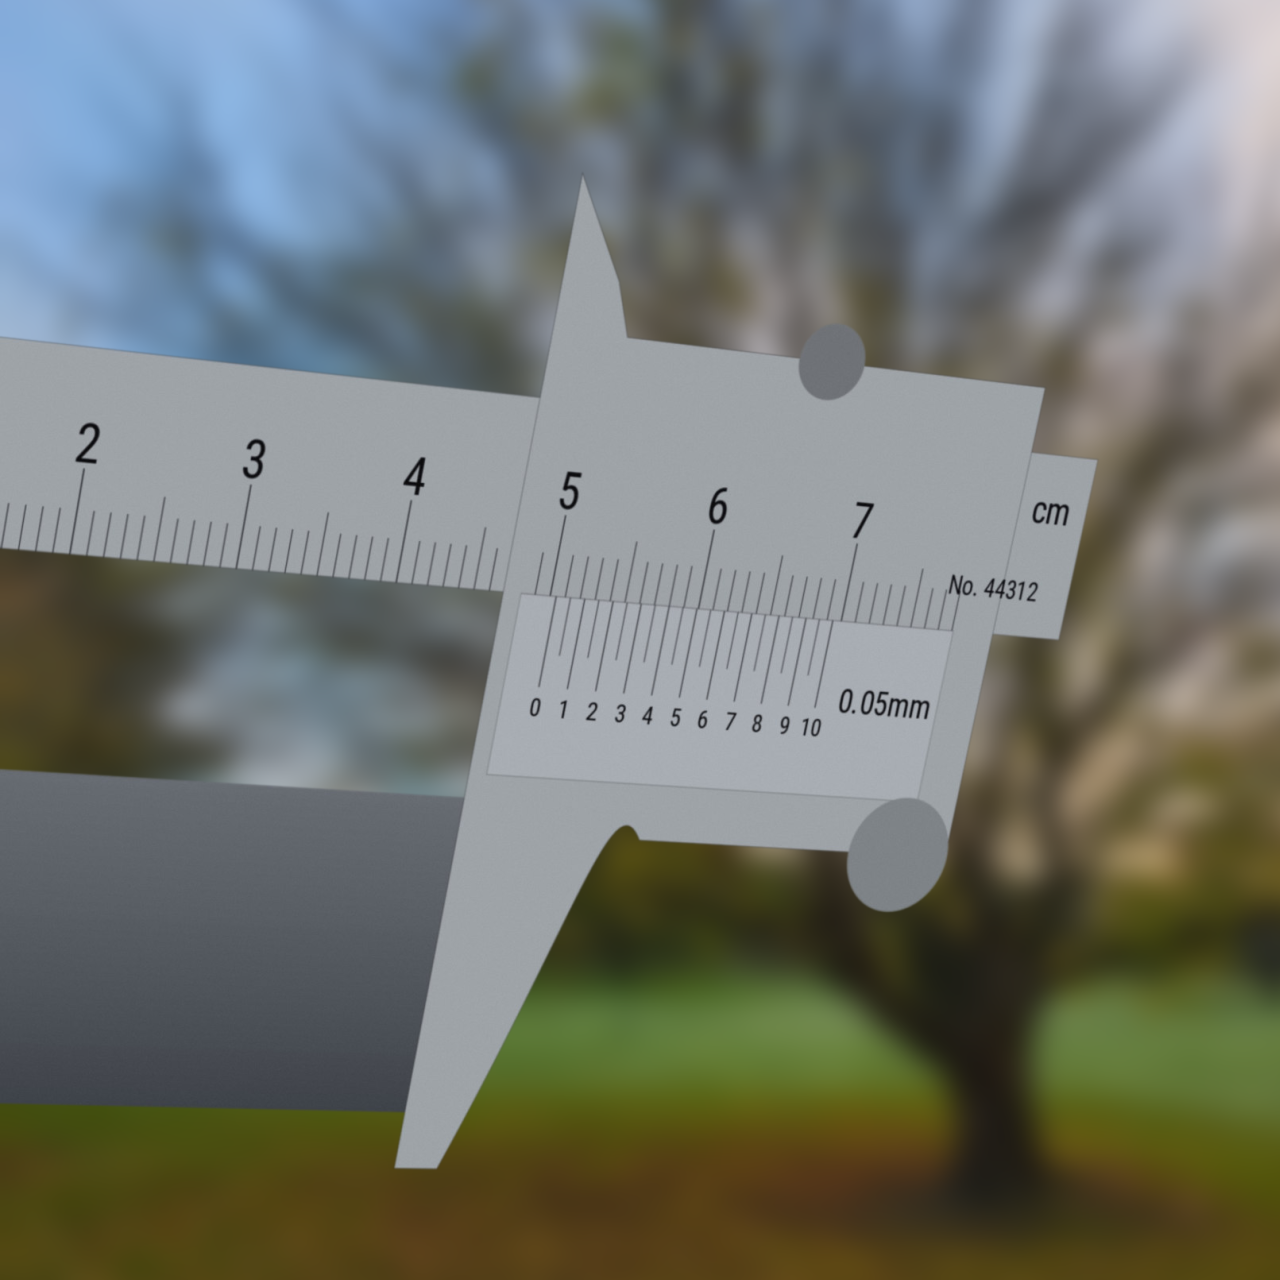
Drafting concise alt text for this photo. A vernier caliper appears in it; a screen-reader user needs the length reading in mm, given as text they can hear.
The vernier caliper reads 50.4 mm
